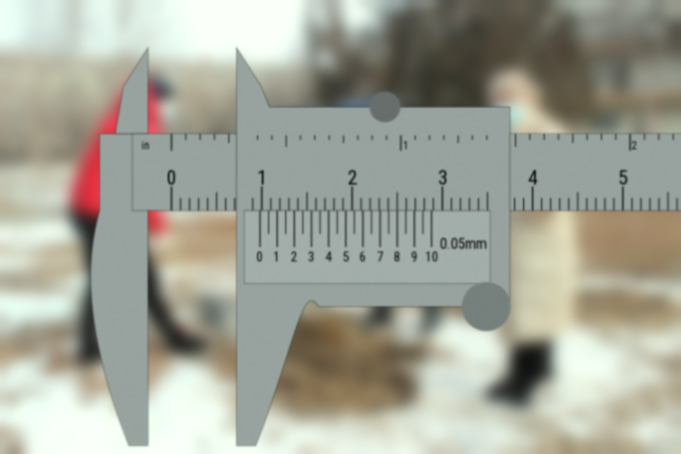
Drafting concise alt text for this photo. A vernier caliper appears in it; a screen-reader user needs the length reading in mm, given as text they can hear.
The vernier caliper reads 9.8 mm
